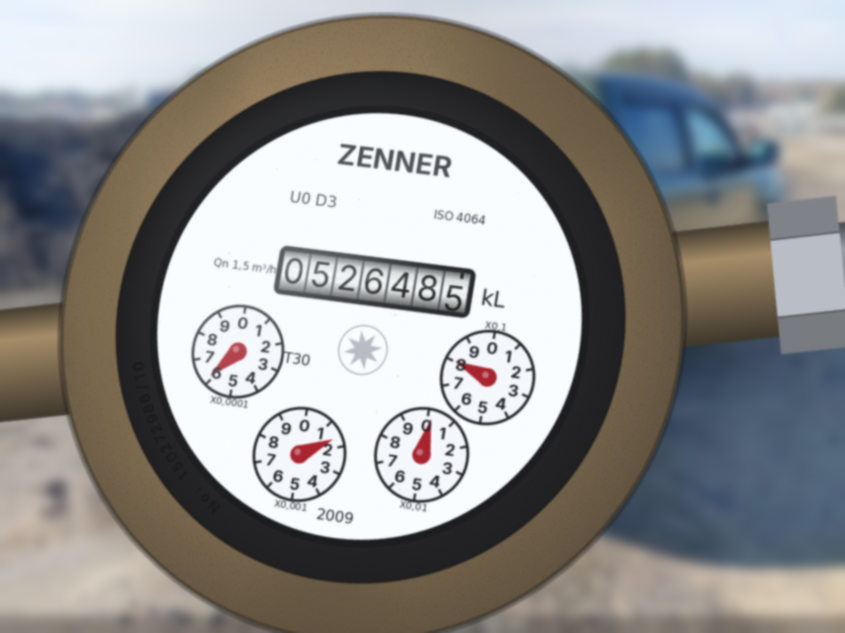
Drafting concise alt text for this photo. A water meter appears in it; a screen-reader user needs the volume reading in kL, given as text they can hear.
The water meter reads 526484.8016 kL
